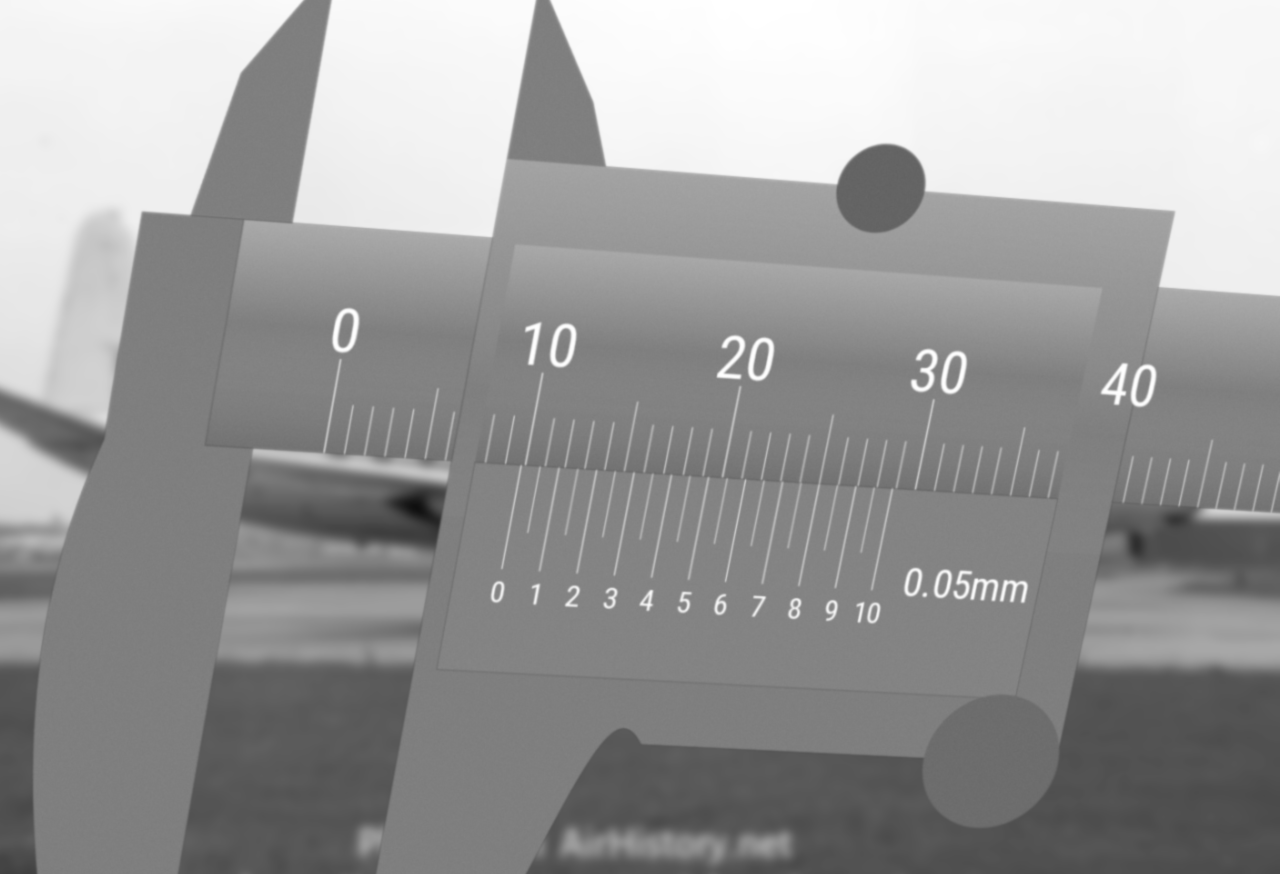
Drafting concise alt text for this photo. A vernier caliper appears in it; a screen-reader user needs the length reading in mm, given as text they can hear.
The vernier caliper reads 9.8 mm
